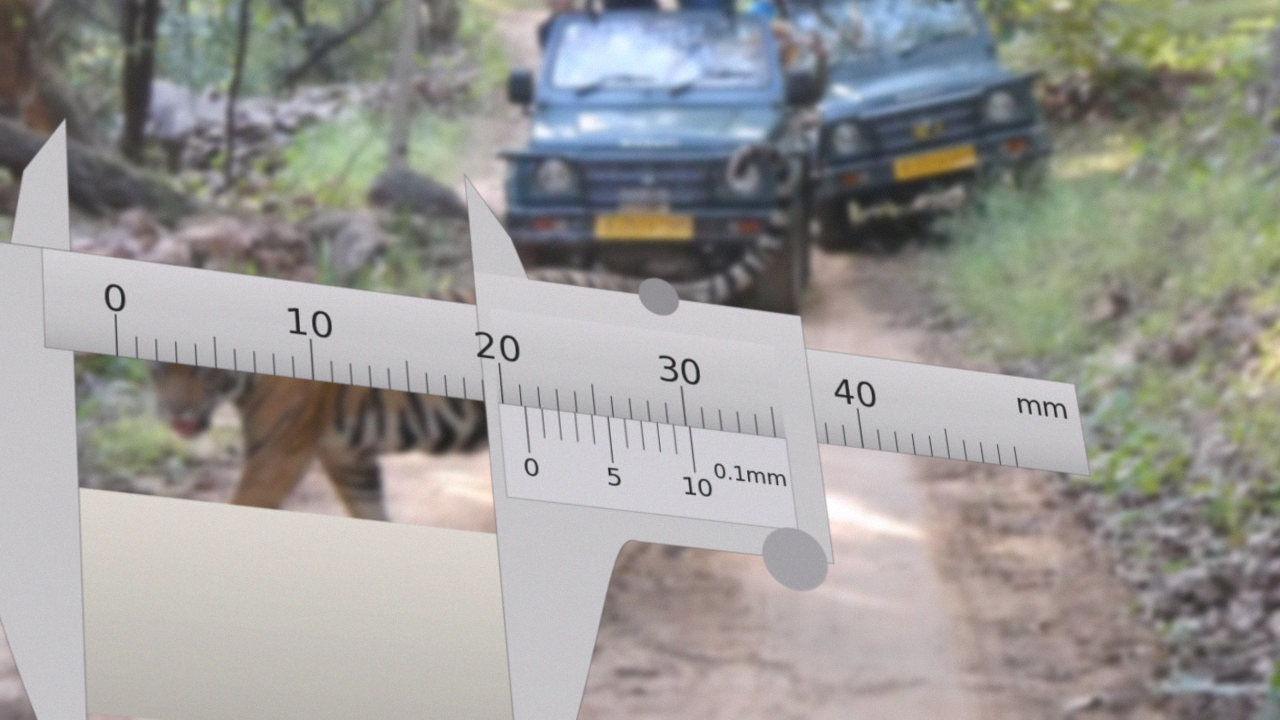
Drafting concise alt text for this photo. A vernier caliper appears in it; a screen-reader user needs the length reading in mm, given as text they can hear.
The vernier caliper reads 21.2 mm
